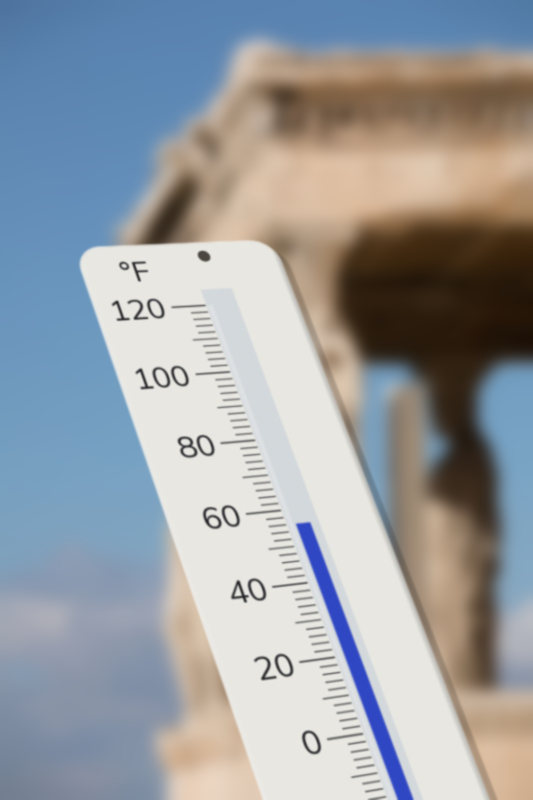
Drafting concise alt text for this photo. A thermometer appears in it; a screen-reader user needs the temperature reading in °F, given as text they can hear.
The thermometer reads 56 °F
